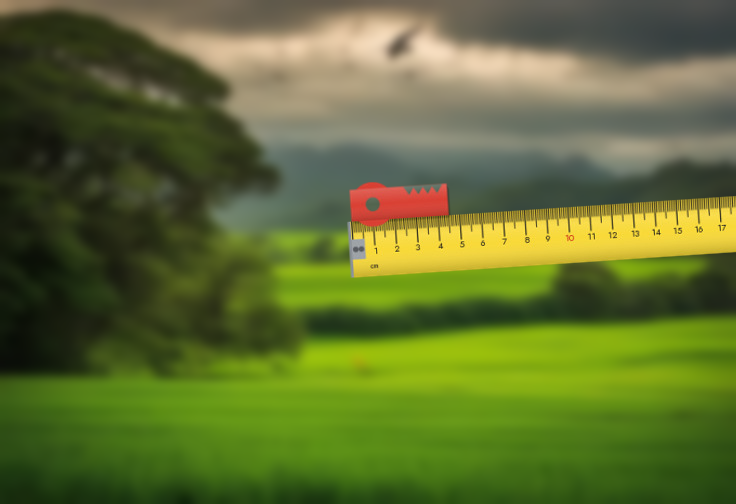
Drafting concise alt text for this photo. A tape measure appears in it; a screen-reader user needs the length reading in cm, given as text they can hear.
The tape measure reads 4.5 cm
